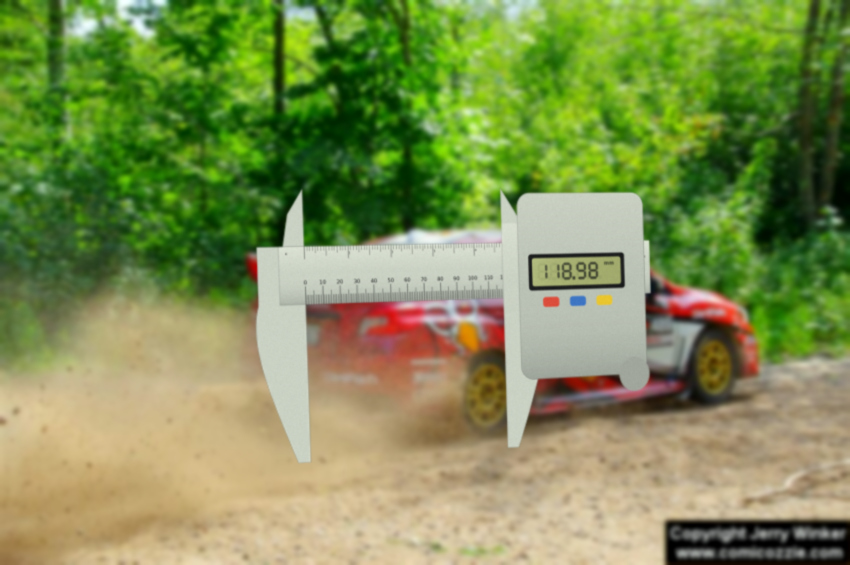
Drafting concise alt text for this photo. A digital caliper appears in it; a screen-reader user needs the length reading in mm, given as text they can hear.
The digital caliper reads 118.98 mm
